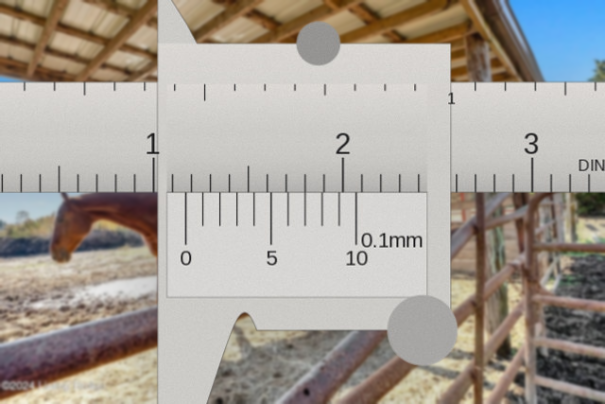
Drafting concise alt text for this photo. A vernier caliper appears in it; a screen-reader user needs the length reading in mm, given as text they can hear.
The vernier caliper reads 11.7 mm
